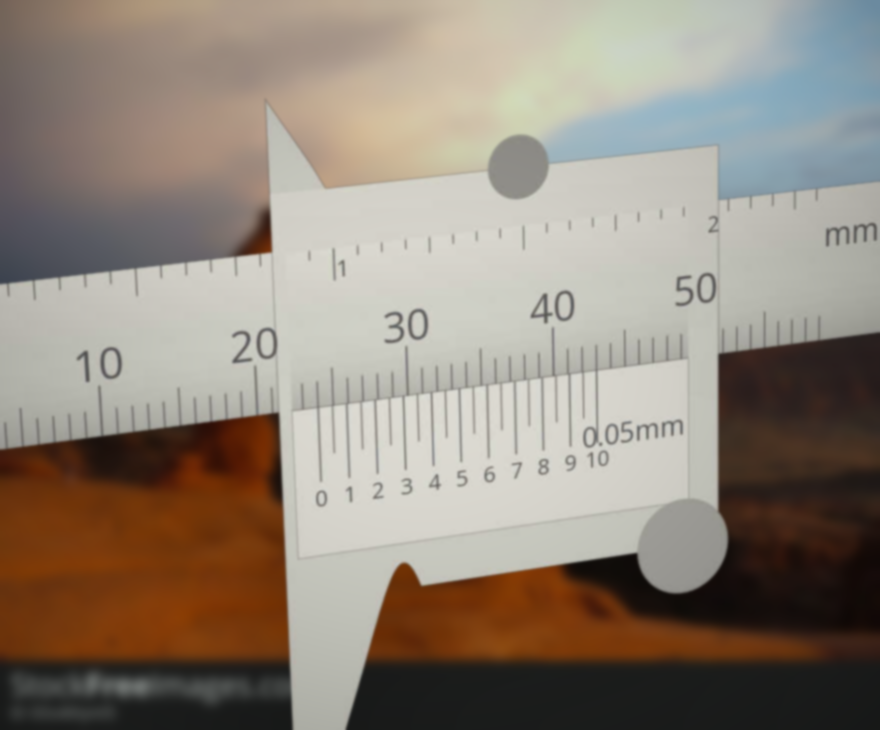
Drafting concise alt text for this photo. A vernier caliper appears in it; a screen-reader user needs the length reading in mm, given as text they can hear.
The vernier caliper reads 24.0 mm
